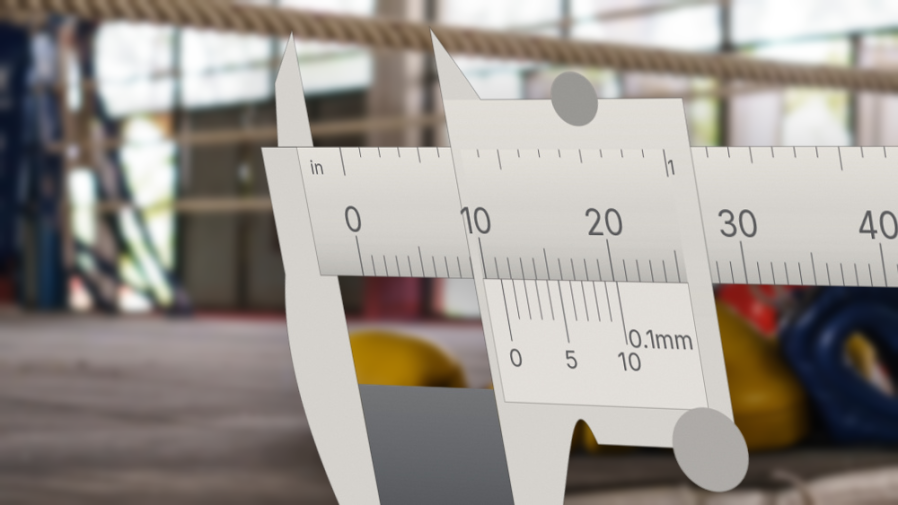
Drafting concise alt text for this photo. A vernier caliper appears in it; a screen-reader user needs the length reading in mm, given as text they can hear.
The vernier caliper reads 11.2 mm
